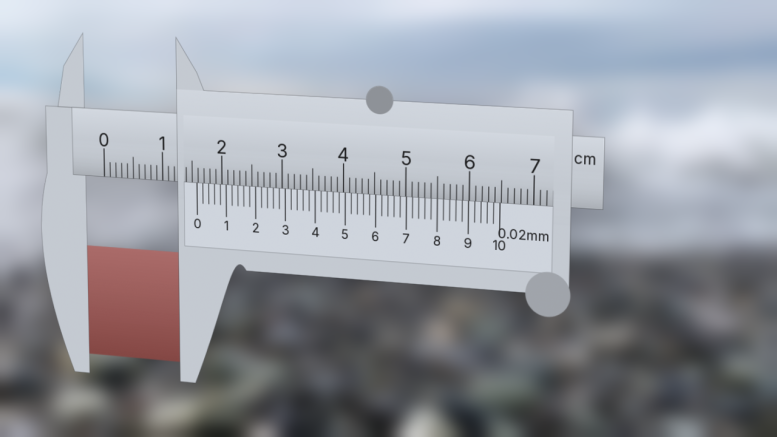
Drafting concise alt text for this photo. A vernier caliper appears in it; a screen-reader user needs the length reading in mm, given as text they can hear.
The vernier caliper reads 15.8 mm
